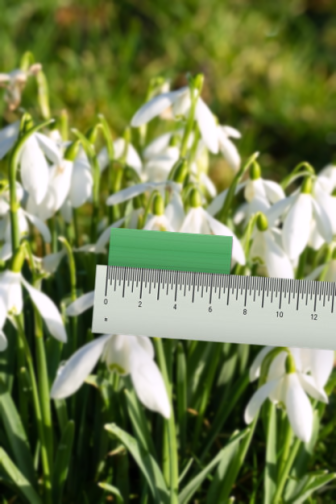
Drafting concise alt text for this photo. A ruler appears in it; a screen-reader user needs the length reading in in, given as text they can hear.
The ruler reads 7 in
